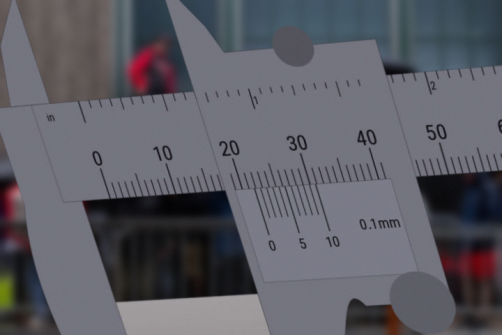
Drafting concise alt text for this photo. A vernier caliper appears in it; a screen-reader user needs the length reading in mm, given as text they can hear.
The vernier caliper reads 21.8 mm
